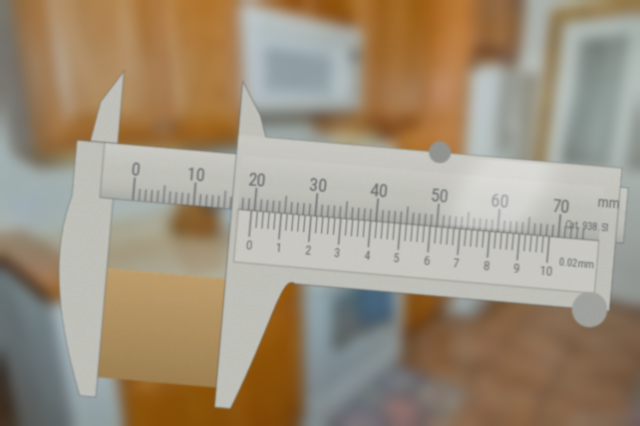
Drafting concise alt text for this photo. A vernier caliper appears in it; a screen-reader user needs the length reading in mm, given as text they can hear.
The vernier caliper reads 19.5 mm
